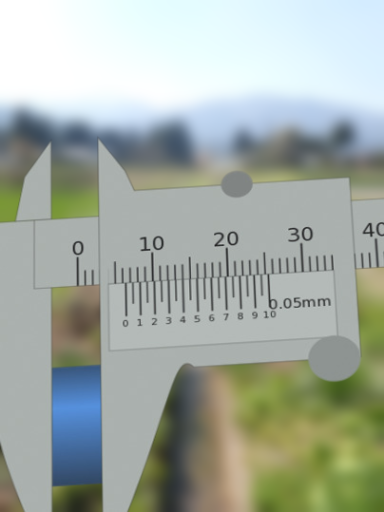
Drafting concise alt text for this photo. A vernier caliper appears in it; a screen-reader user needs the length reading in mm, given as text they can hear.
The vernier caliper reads 6.4 mm
